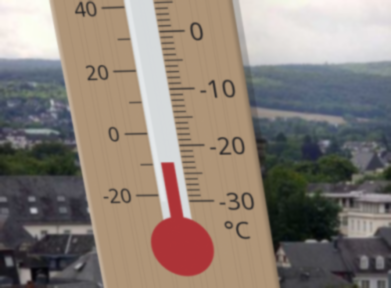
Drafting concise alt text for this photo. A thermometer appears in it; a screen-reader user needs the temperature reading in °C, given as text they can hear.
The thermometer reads -23 °C
